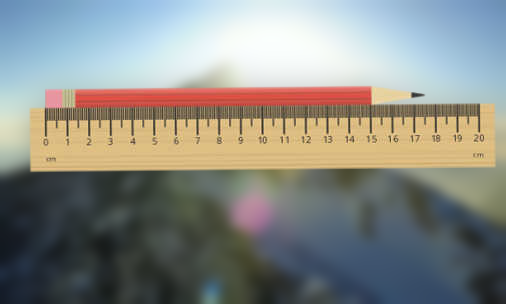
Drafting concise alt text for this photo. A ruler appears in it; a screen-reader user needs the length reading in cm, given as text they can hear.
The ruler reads 17.5 cm
